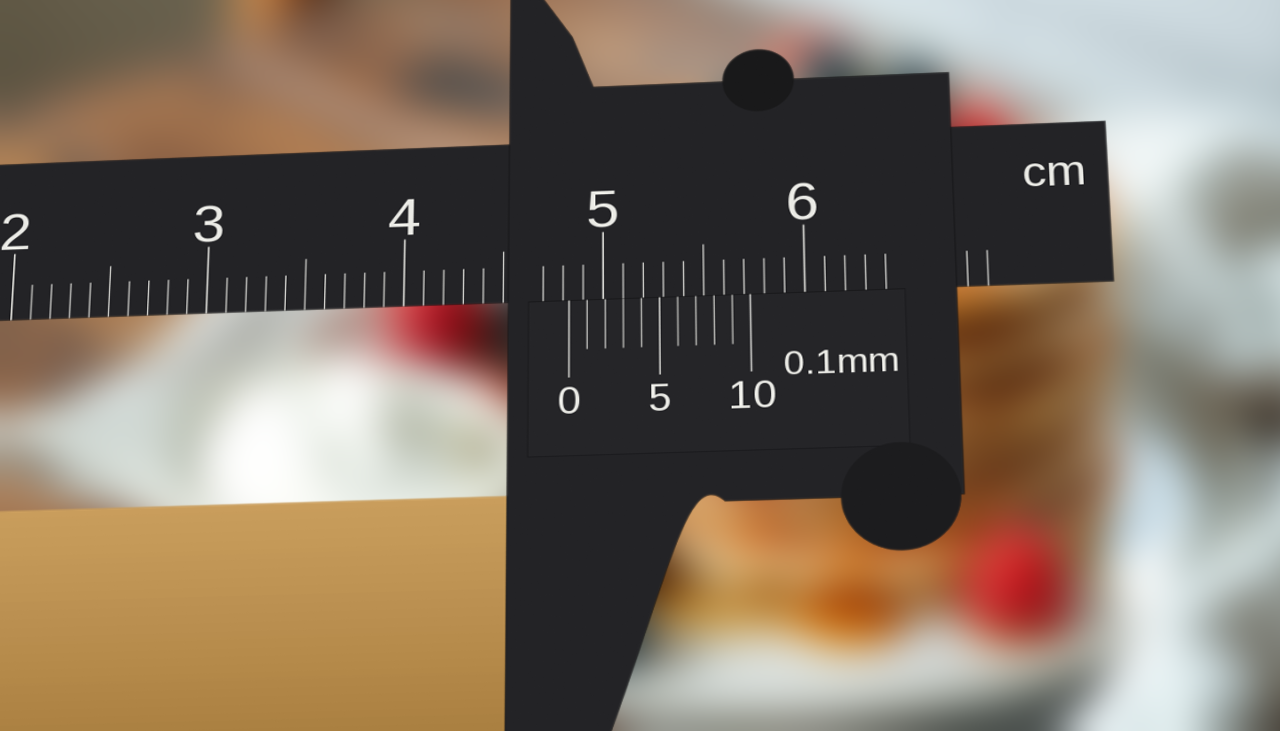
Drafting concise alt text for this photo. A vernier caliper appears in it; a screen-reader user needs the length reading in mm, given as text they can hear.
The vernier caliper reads 48.3 mm
